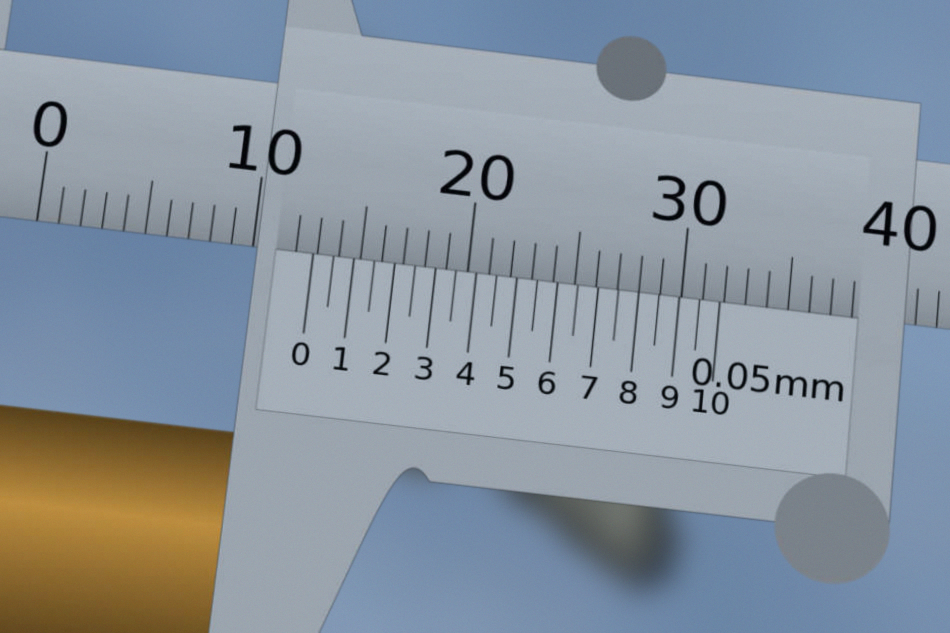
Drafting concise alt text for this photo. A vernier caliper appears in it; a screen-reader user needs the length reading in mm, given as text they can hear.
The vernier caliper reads 12.8 mm
